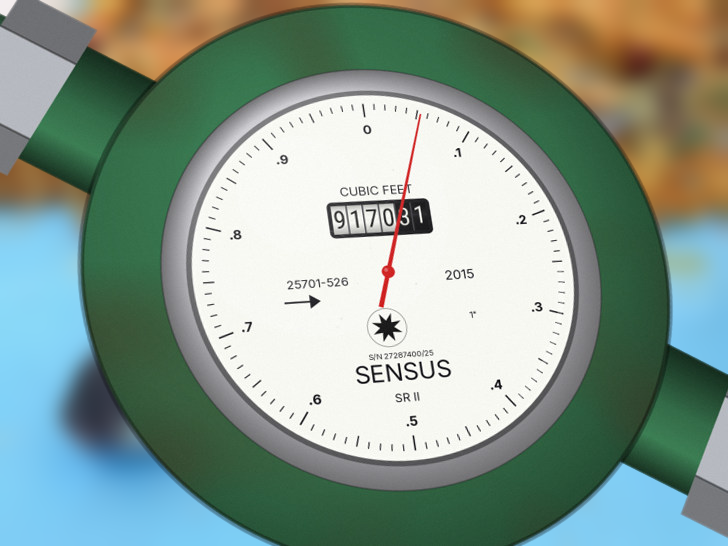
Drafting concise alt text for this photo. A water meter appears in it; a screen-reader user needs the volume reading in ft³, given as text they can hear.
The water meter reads 917031.05 ft³
